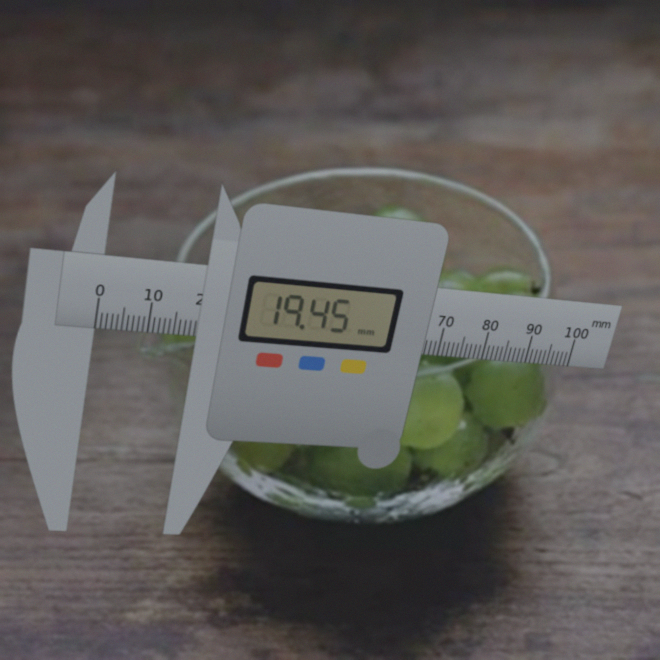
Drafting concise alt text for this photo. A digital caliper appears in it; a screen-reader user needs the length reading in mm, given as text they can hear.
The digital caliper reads 19.45 mm
